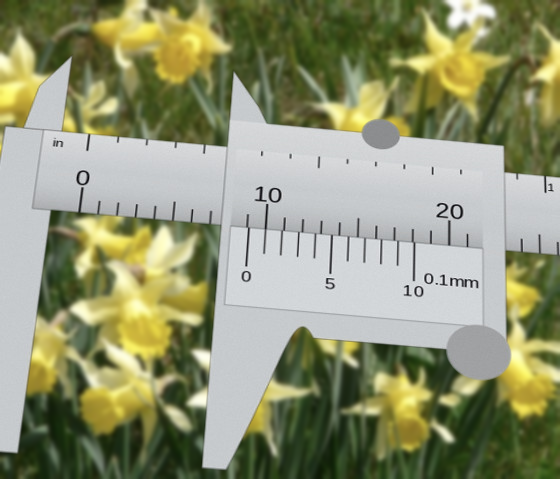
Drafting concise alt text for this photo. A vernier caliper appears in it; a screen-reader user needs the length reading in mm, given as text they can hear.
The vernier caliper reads 9.1 mm
